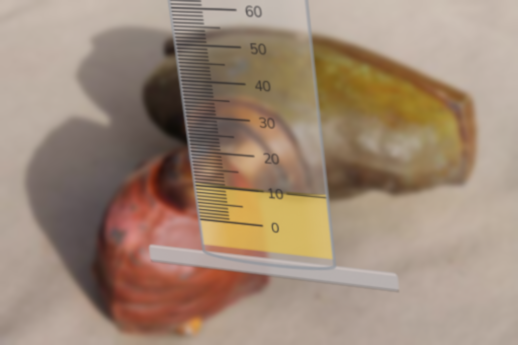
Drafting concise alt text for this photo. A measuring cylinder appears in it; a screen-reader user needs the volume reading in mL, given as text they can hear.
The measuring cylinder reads 10 mL
